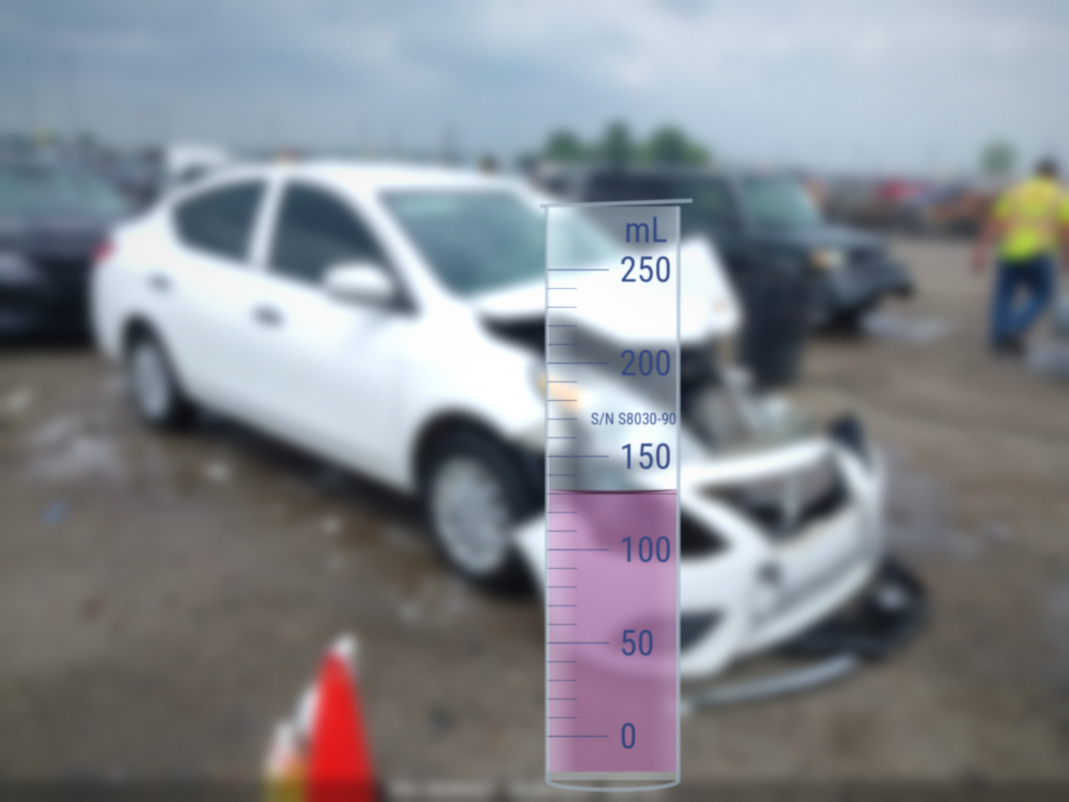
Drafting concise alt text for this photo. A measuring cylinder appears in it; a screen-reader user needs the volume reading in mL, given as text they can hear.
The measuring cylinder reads 130 mL
